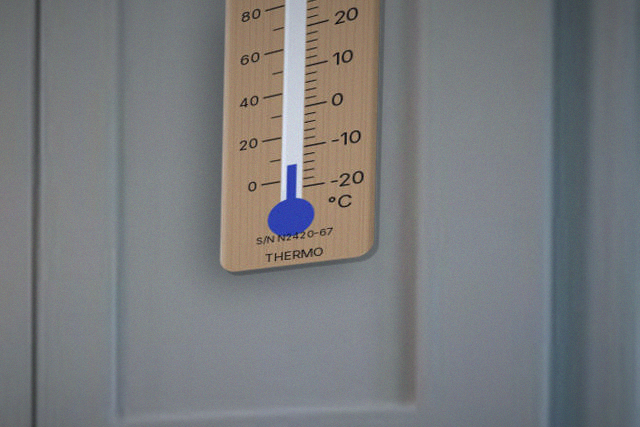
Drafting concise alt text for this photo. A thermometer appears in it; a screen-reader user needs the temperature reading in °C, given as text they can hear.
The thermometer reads -14 °C
